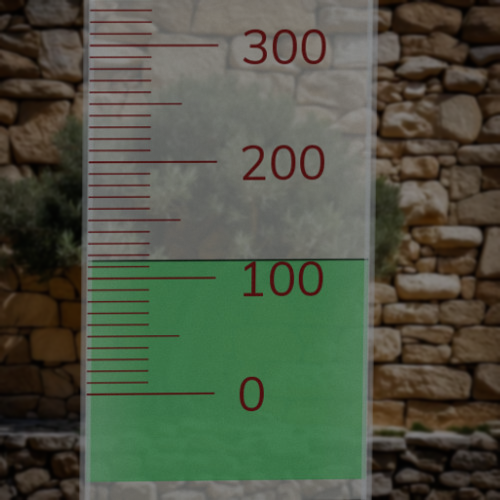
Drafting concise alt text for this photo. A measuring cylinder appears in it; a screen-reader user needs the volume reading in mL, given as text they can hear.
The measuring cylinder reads 115 mL
